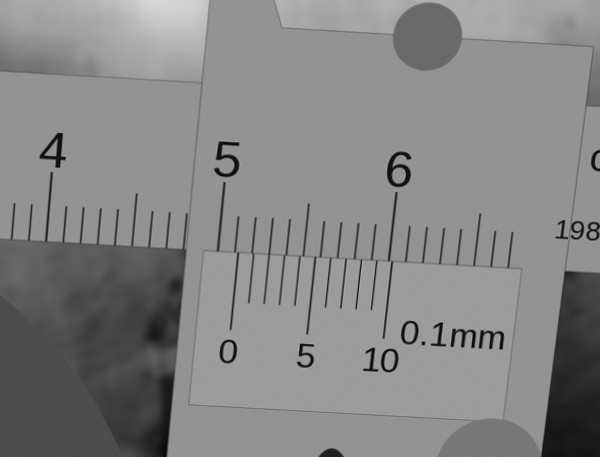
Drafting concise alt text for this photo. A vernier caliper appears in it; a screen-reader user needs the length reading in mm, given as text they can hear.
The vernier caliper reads 51.2 mm
